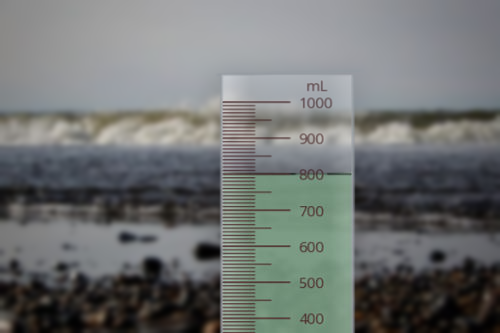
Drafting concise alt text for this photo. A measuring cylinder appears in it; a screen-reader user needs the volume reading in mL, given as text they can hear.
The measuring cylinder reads 800 mL
